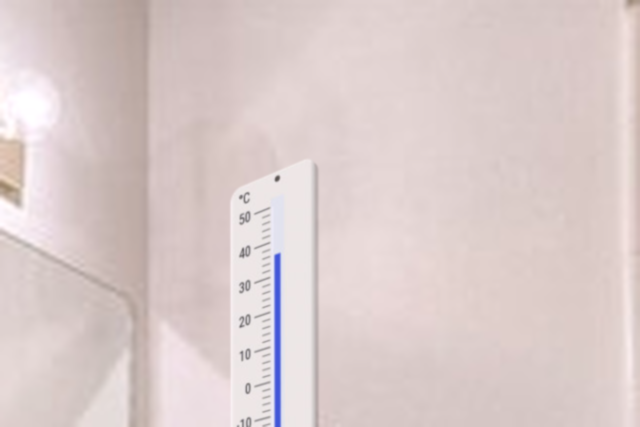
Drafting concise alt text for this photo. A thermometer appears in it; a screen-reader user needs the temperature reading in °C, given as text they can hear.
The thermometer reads 36 °C
